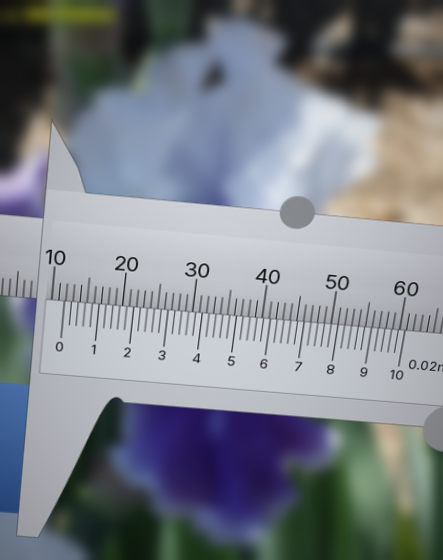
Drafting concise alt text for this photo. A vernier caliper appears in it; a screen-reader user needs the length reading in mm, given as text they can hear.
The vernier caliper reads 11.8 mm
